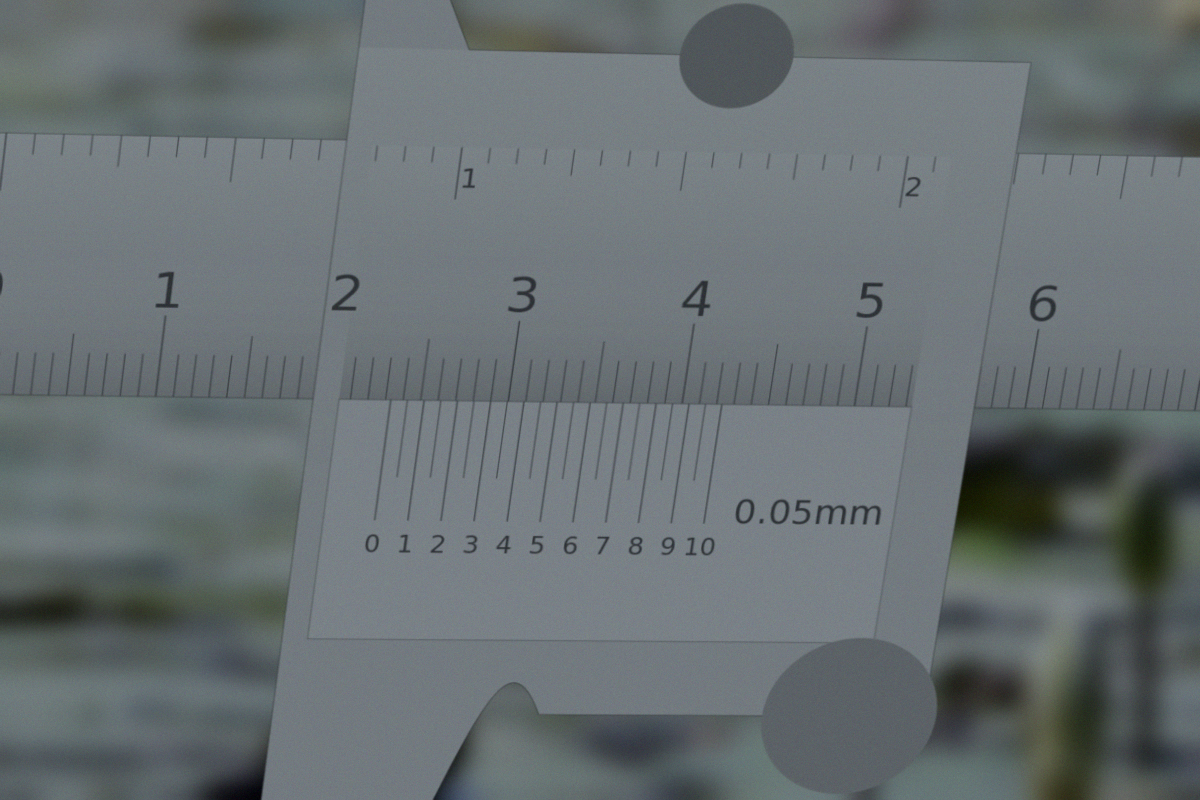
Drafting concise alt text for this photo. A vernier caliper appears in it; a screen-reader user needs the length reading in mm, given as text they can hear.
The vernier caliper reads 23.3 mm
